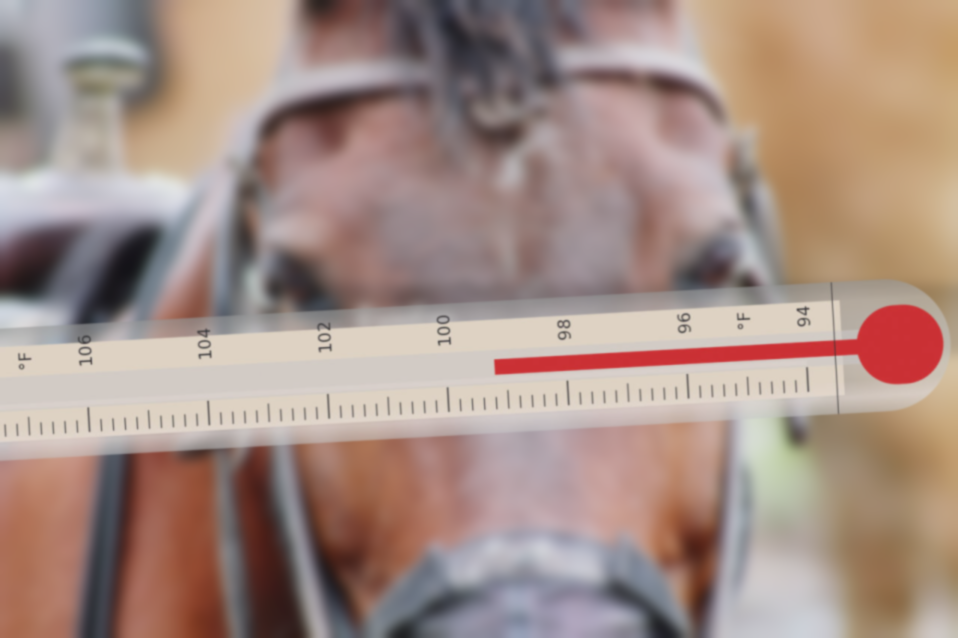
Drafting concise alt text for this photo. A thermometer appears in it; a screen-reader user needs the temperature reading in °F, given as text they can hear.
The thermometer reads 99.2 °F
